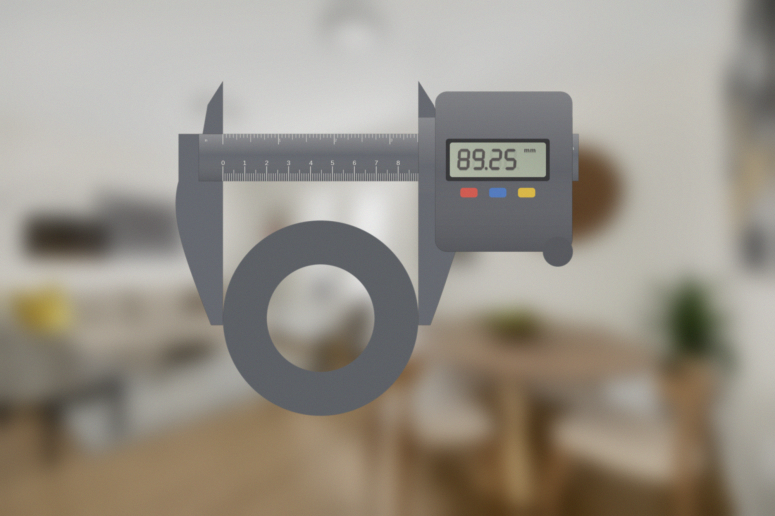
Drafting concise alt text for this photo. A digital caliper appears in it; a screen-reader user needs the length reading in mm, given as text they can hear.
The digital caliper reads 89.25 mm
